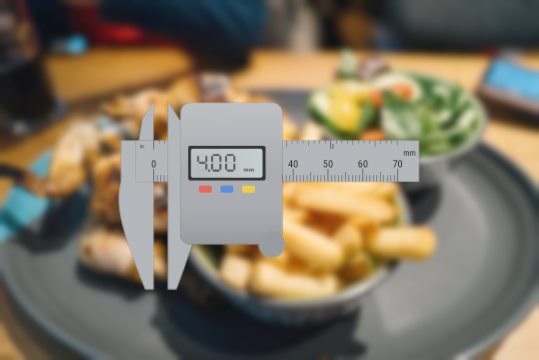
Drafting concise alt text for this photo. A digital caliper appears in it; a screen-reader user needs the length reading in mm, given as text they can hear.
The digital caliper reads 4.00 mm
